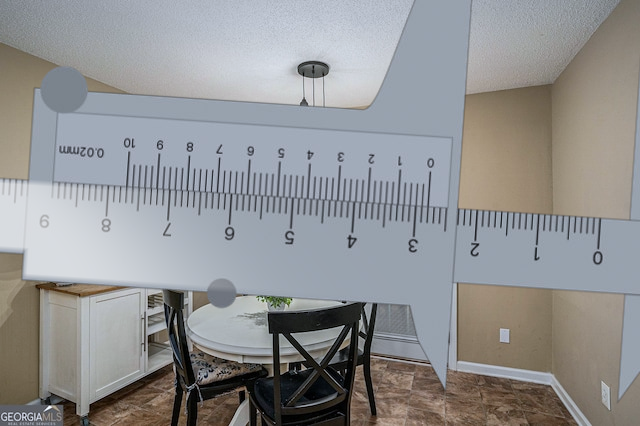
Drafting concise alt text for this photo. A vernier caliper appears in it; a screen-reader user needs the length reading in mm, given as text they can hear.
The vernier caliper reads 28.0 mm
